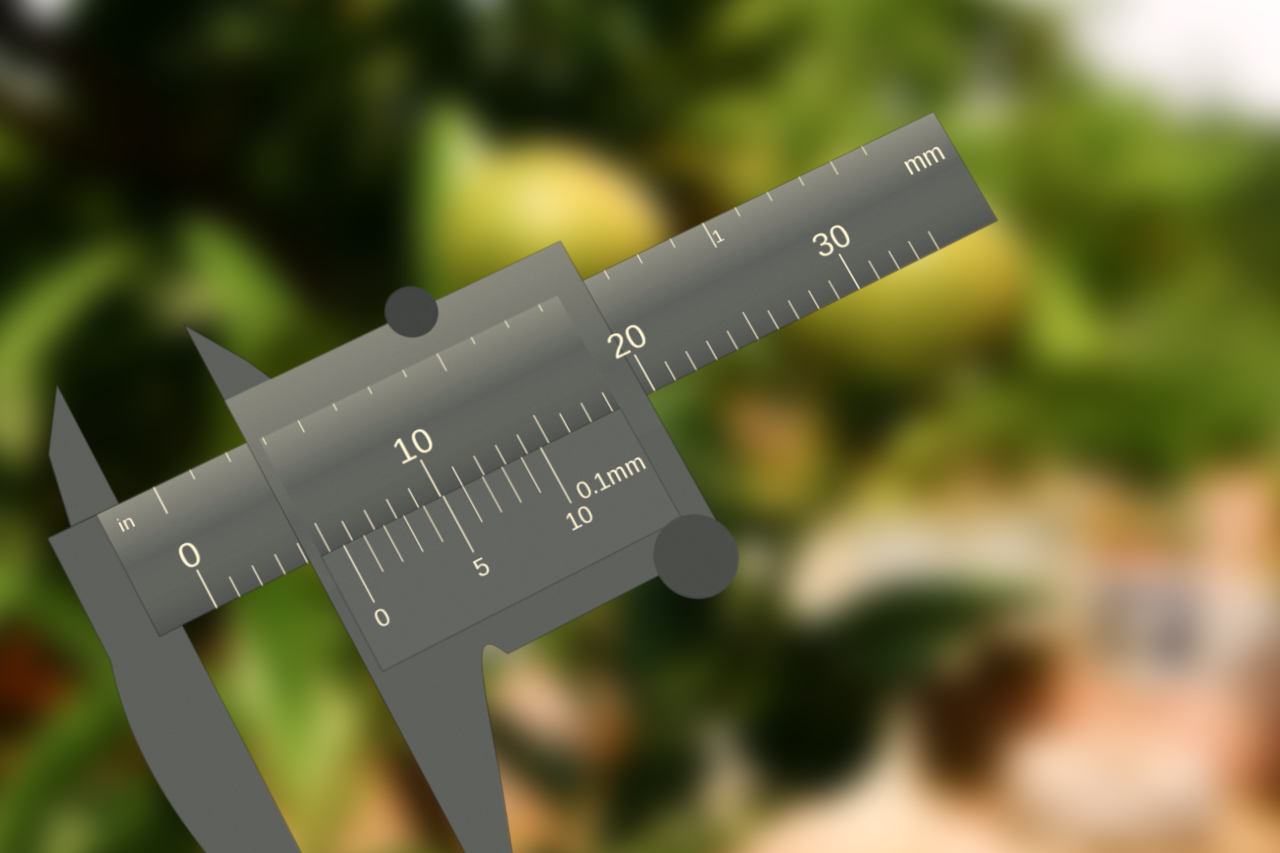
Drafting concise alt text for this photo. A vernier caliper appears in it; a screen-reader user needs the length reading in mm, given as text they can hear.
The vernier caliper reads 5.6 mm
